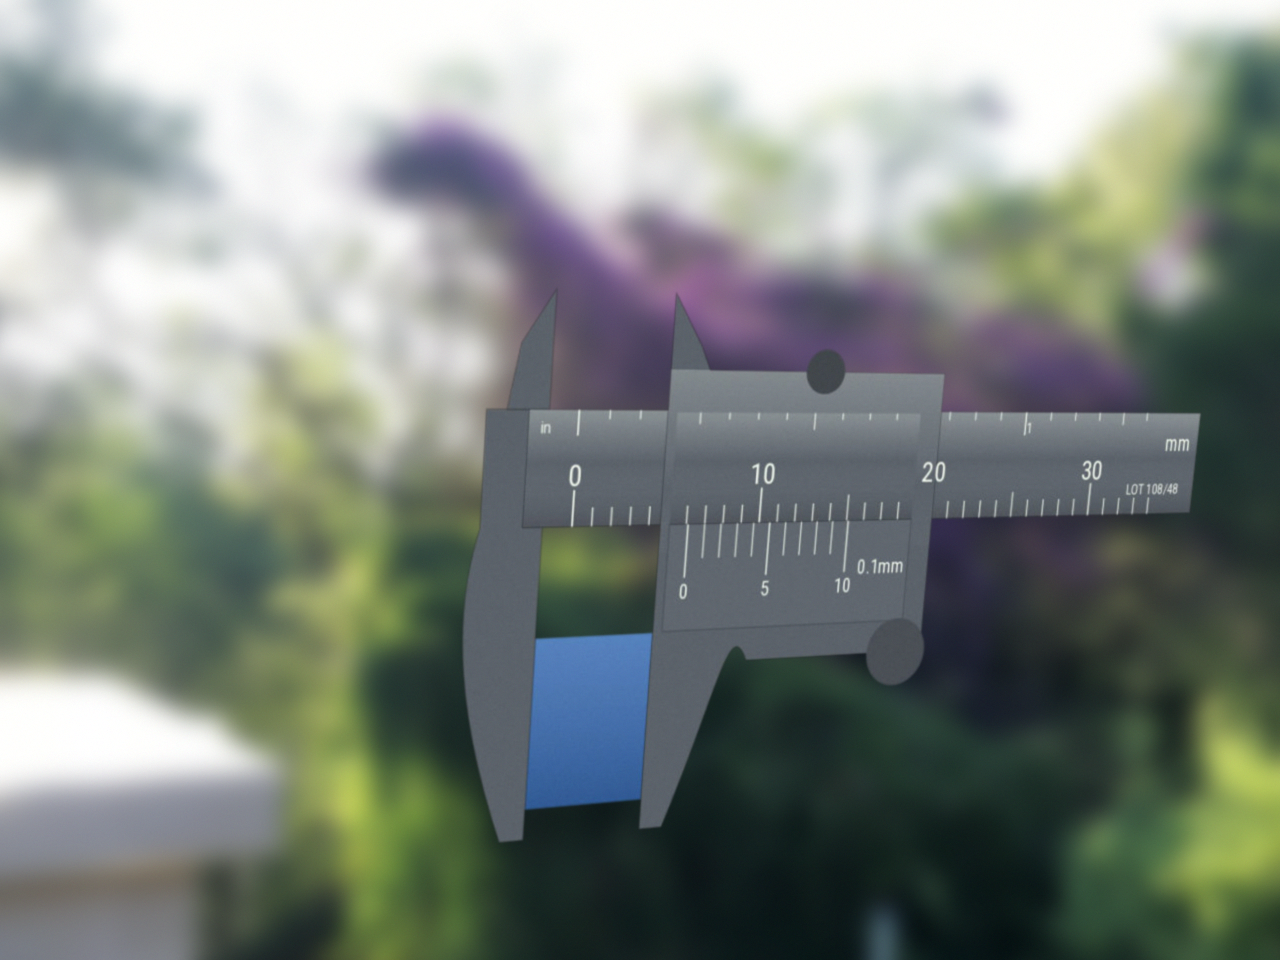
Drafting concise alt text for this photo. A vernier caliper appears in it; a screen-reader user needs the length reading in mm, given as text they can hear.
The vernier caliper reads 6.1 mm
